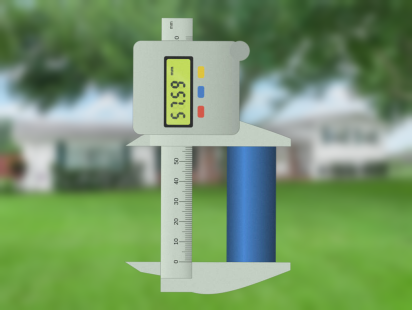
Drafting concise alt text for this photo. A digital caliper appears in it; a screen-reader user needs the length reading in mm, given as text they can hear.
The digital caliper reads 57.59 mm
